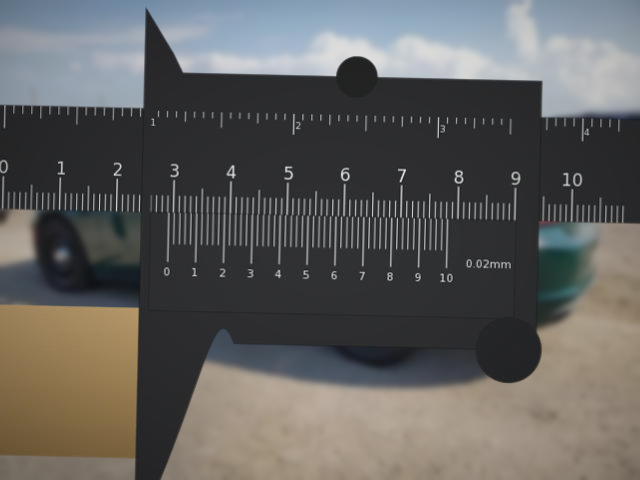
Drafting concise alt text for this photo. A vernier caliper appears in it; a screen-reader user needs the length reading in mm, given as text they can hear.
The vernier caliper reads 29.2 mm
